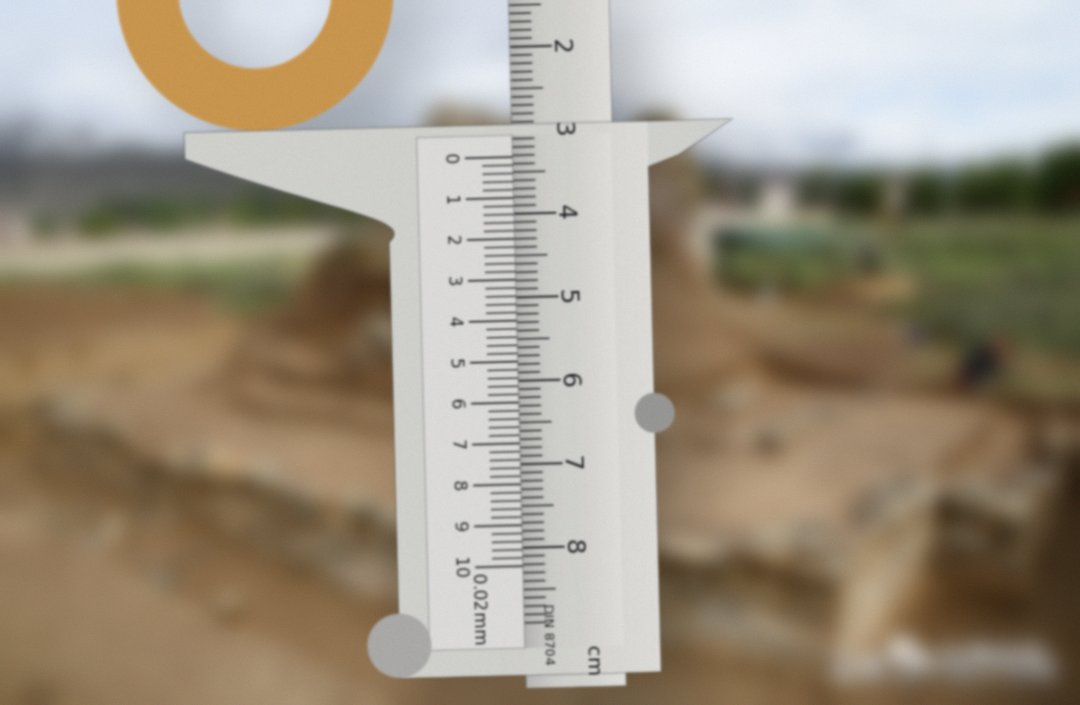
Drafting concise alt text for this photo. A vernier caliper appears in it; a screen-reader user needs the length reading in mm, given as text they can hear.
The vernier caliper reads 33.2 mm
